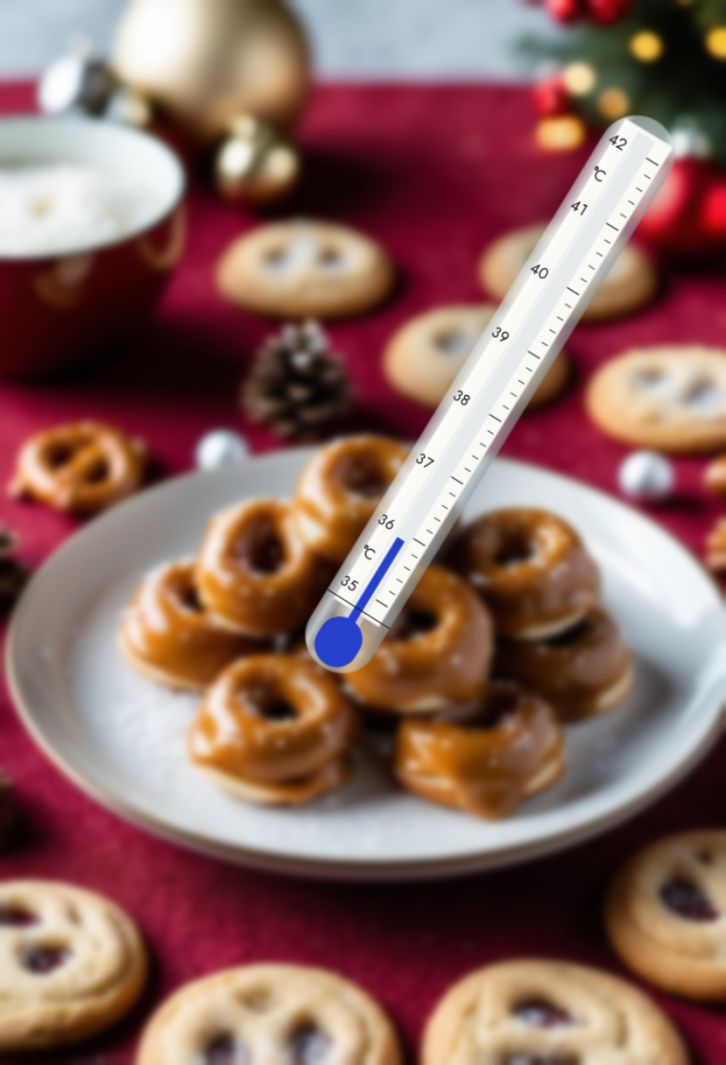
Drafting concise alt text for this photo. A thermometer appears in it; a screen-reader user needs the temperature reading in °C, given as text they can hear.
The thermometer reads 35.9 °C
